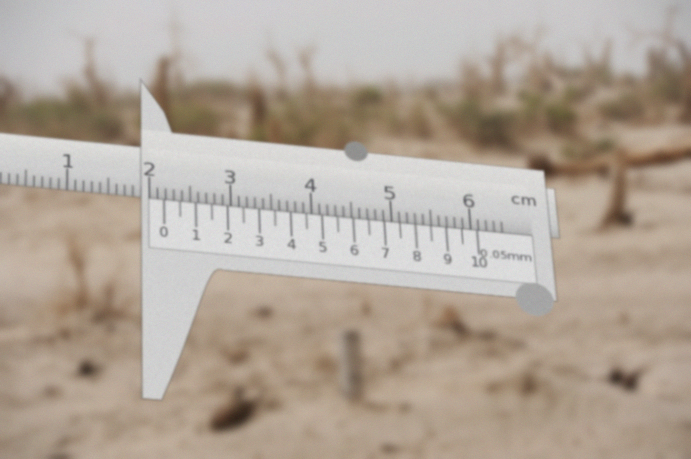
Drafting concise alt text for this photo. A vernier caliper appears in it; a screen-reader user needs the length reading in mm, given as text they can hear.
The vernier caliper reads 21.8 mm
